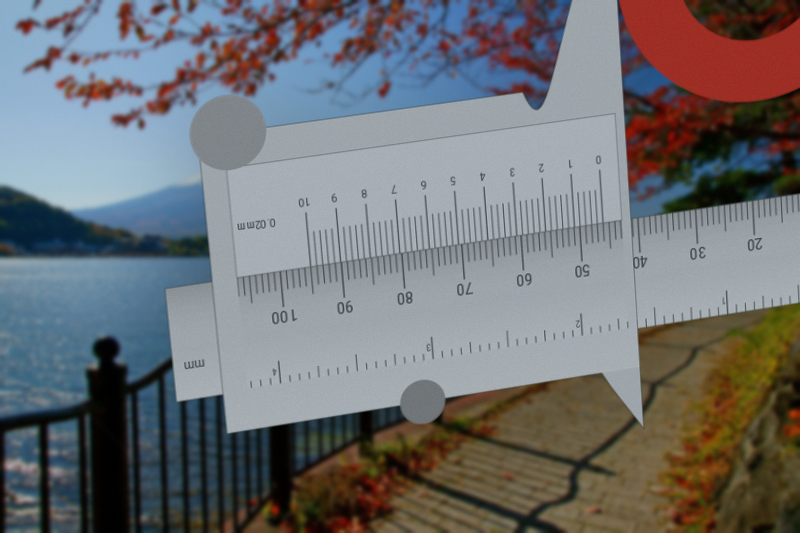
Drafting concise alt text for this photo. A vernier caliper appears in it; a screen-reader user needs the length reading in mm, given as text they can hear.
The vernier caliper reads 46.0 mm
